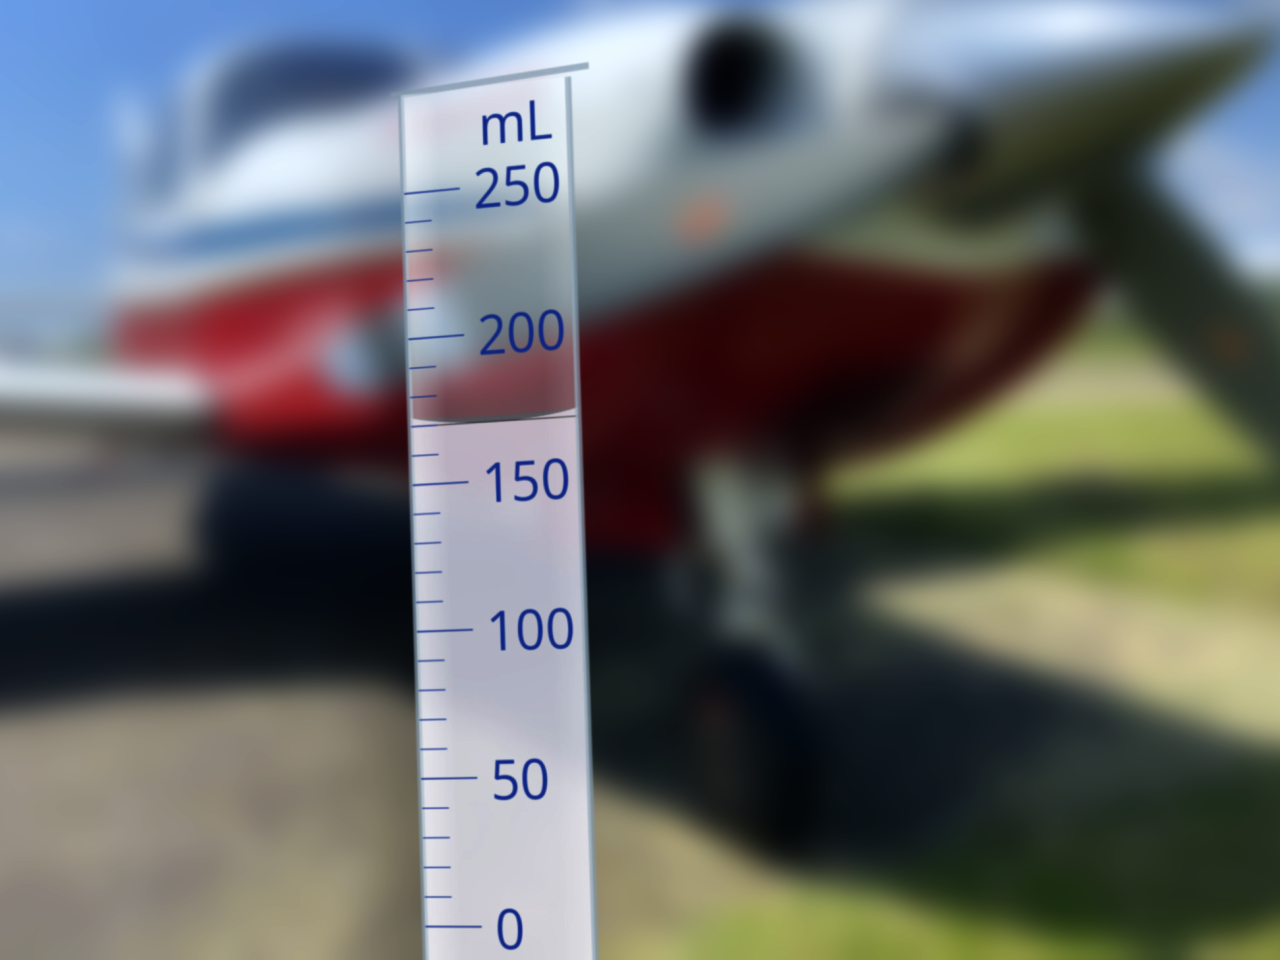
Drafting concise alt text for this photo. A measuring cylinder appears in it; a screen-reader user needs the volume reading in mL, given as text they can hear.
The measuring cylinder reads 170 mL
